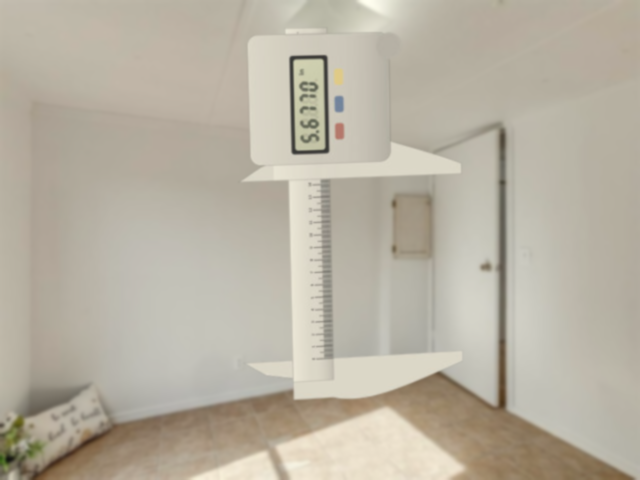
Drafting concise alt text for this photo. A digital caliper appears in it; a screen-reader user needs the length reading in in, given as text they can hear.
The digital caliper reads 5.6770 in
